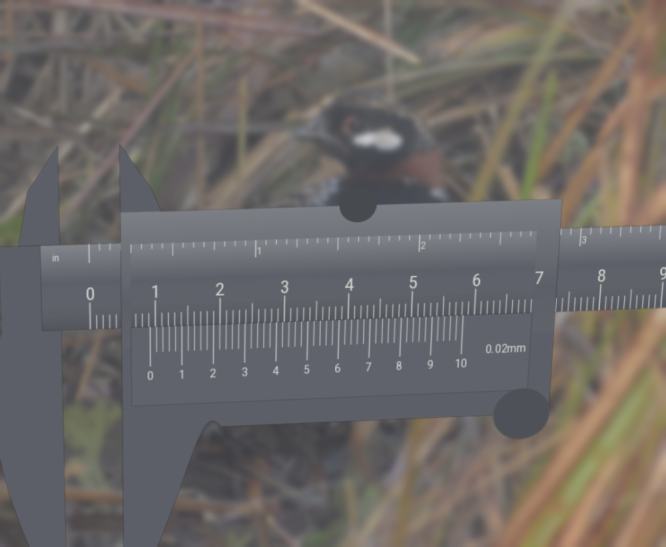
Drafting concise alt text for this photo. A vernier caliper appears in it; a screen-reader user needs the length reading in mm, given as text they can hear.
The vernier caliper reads 9.2 mm
